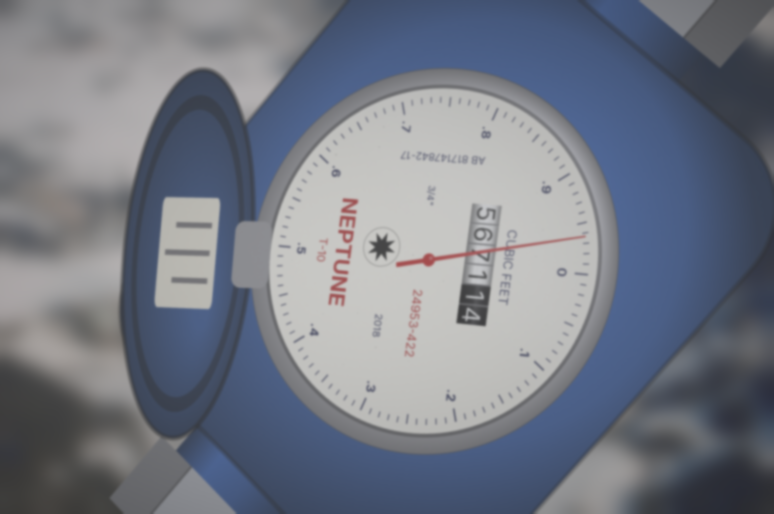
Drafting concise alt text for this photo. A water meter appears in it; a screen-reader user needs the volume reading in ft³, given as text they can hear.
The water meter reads 567113.96 ft³
